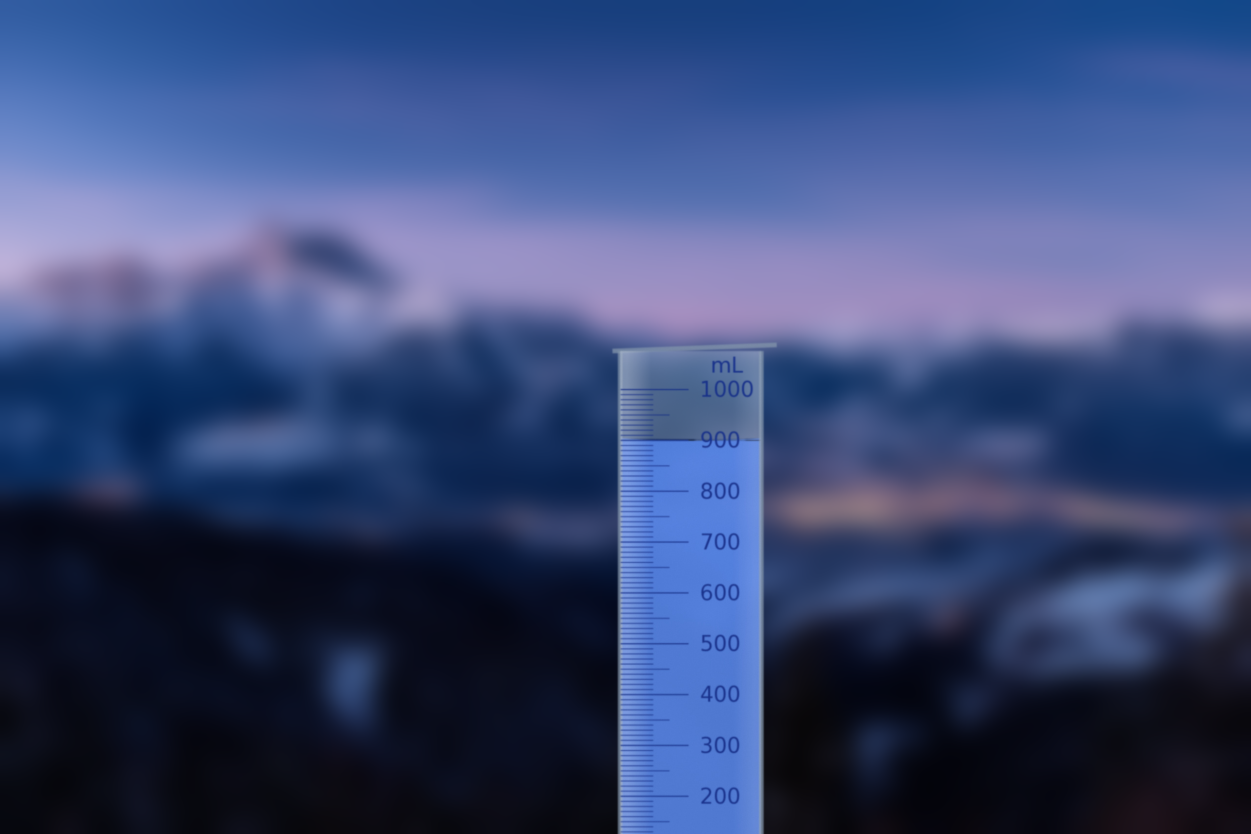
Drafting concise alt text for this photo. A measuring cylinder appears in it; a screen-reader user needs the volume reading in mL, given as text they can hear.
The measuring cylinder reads 900 mL
